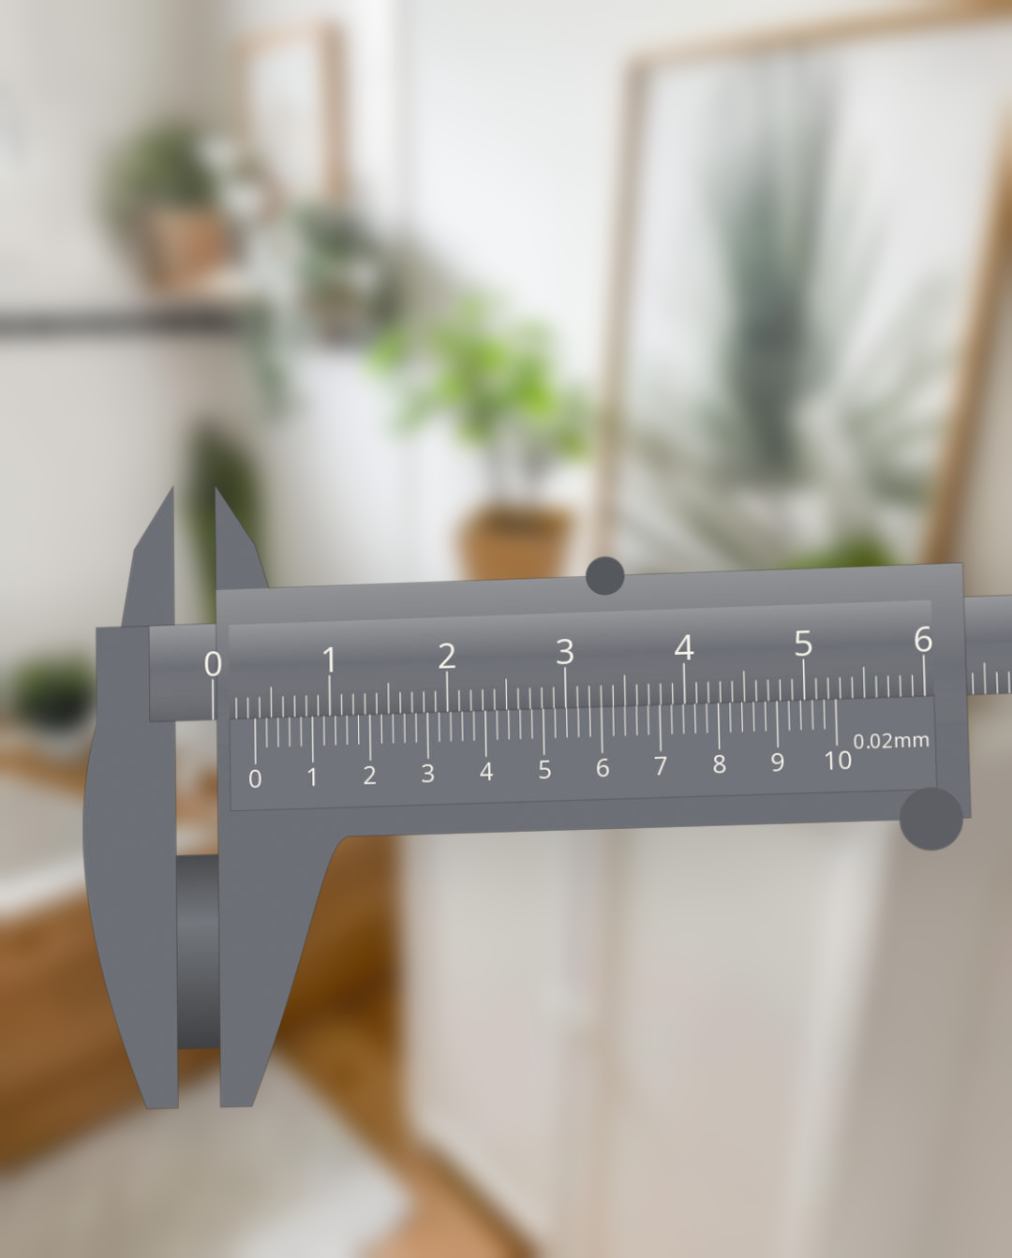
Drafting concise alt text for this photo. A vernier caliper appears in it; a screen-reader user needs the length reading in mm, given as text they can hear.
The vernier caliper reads 3.6 mm
